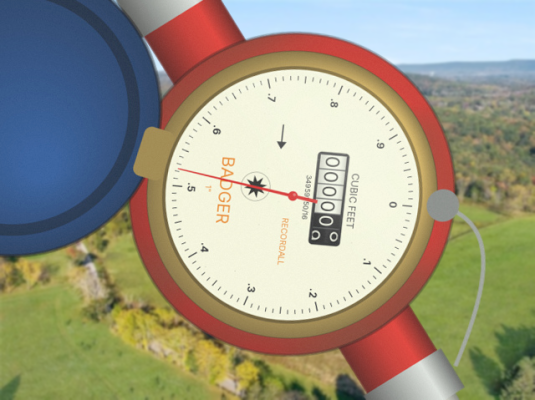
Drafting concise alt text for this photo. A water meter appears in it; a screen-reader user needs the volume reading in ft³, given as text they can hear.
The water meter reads 8.52 ft³
